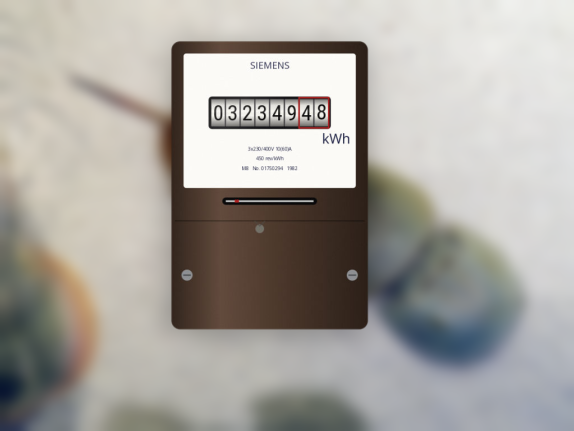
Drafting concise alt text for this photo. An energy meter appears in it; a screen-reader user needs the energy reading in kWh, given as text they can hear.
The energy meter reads 32349.48 kWh
